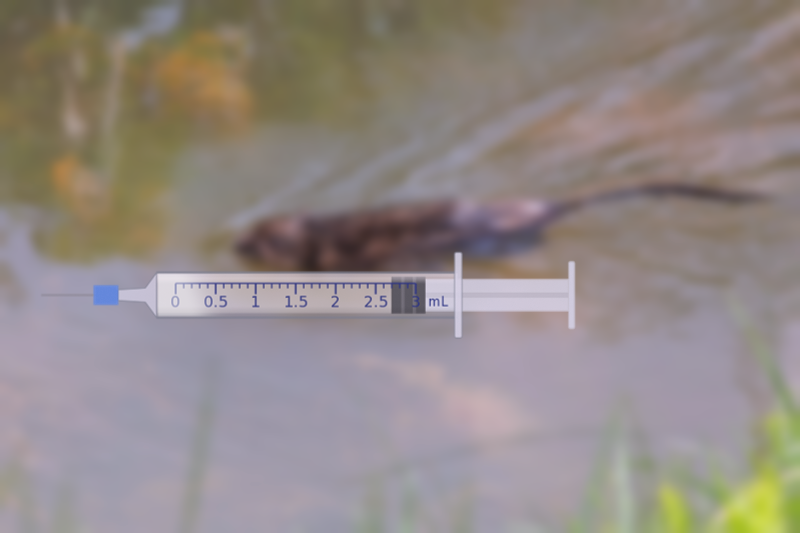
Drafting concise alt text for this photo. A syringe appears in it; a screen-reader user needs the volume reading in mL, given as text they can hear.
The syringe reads 2.7 mL
